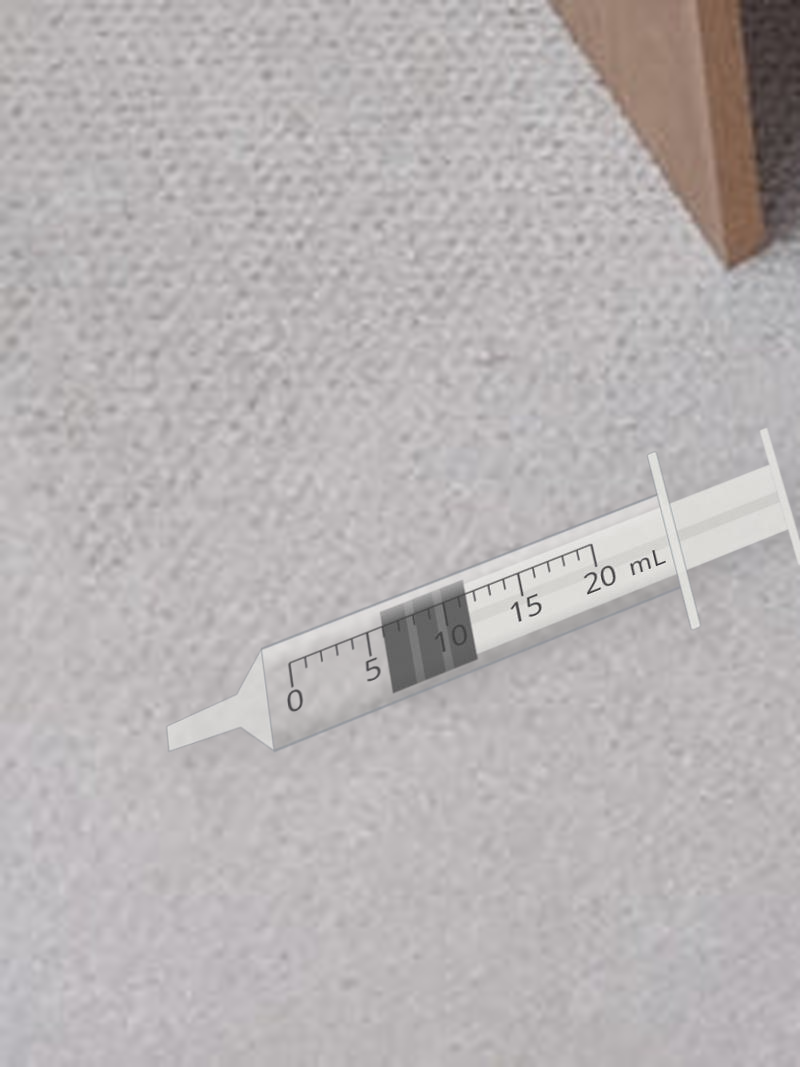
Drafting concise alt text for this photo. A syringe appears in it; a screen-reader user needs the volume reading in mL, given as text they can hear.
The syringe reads 6 mL
